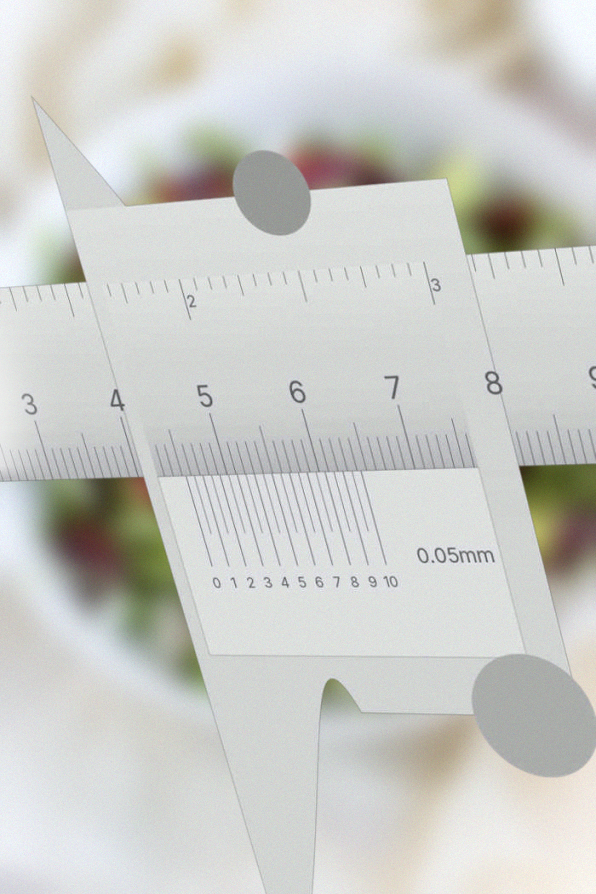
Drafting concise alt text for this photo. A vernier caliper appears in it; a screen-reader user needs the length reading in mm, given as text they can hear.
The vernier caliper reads 45.4 mm
